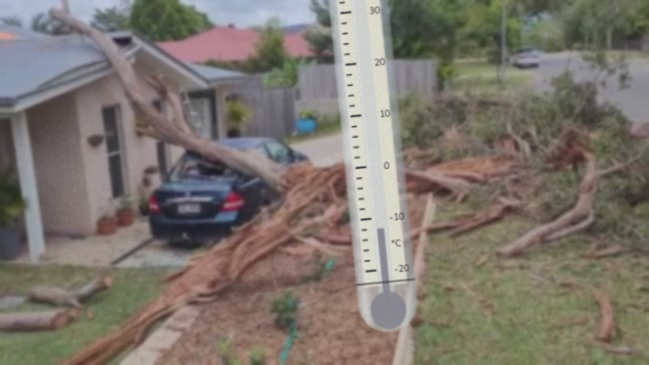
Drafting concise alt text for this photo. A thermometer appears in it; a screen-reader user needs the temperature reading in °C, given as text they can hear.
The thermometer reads -12 °C
